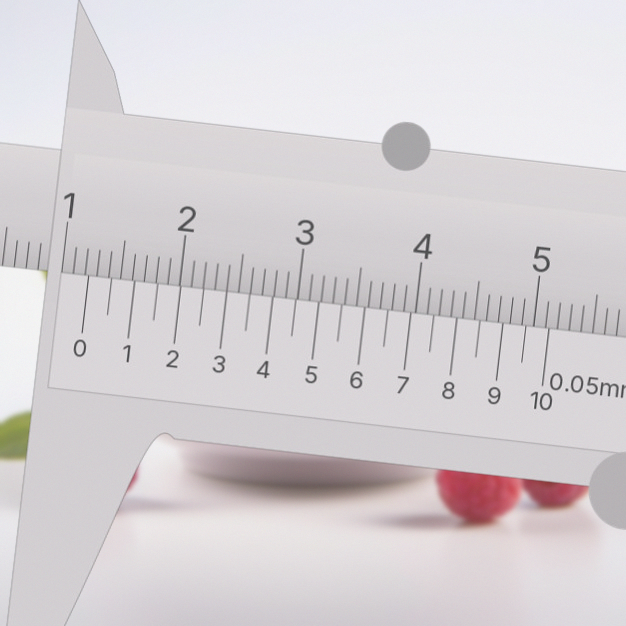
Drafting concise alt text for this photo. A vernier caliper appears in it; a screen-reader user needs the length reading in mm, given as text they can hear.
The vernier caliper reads 12.3 mm
